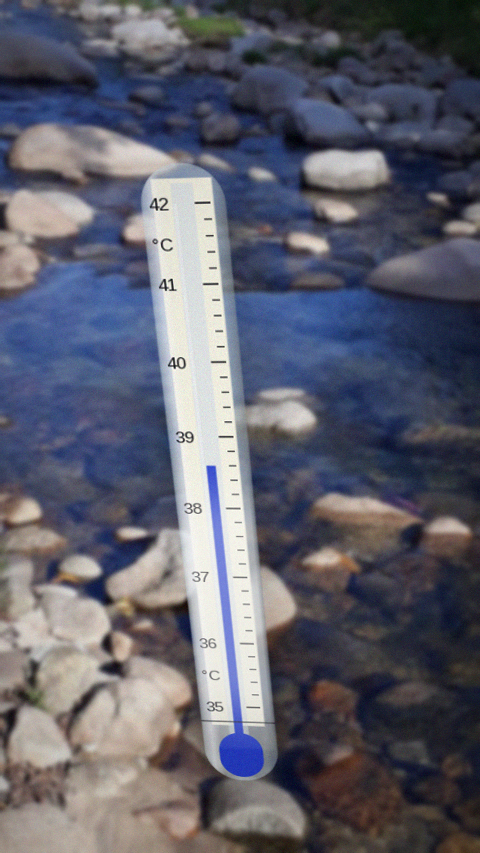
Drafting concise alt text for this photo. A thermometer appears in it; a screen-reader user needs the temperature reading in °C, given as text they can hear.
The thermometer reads 38.6 °C
